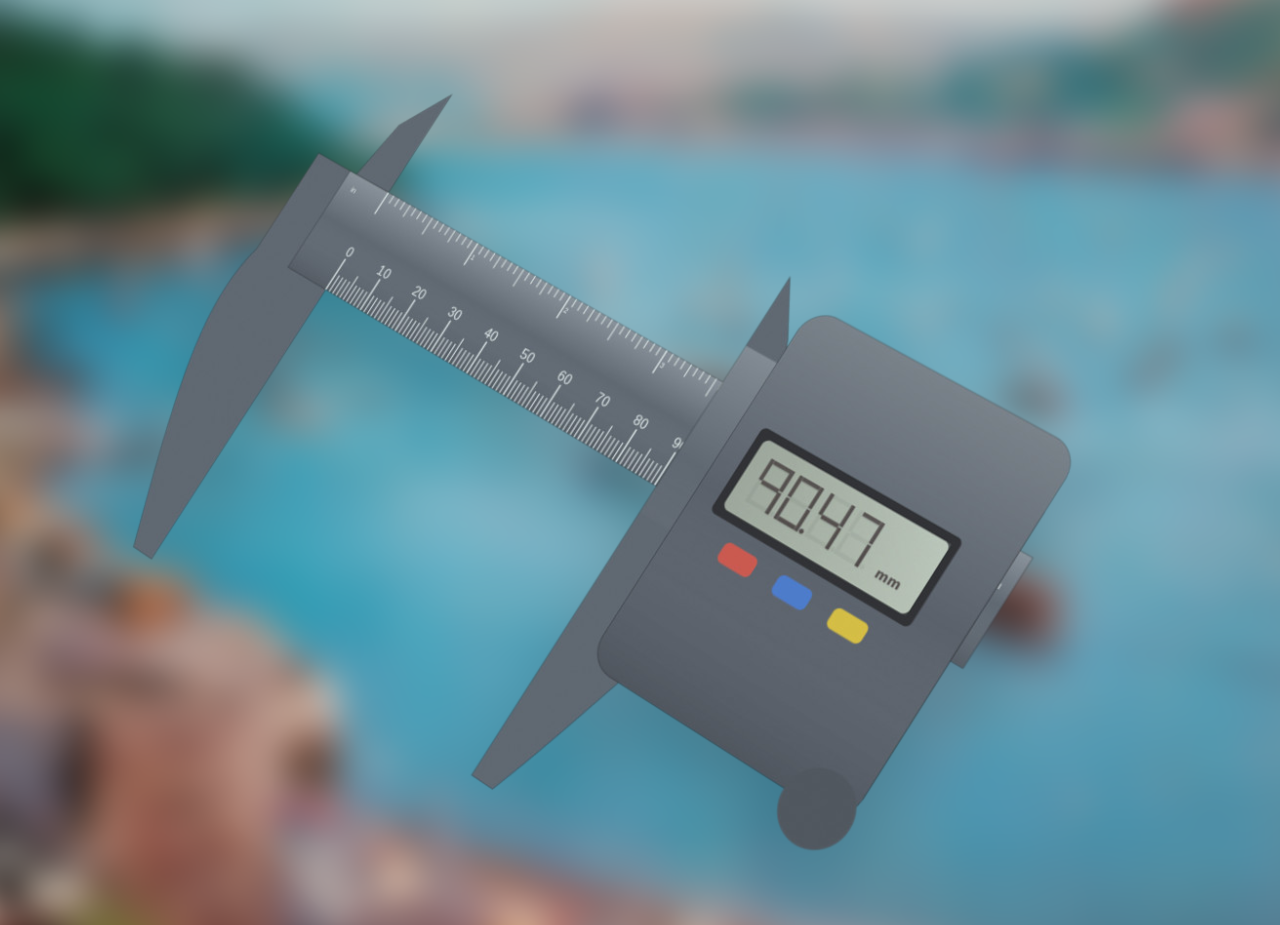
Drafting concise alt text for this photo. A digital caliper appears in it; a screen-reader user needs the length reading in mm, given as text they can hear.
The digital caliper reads 90.47 mm
